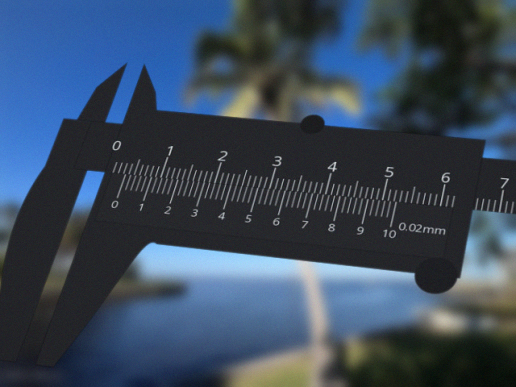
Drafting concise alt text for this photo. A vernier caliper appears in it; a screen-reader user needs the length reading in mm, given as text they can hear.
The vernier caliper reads 3.4 mm
